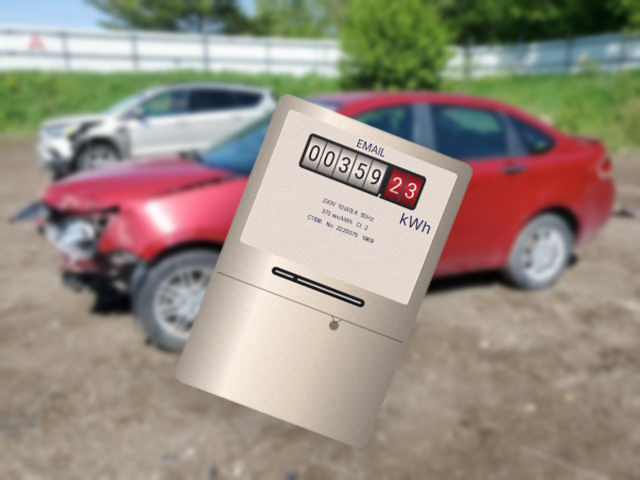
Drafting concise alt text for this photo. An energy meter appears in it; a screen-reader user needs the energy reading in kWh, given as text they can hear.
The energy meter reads 359.23 kWh
